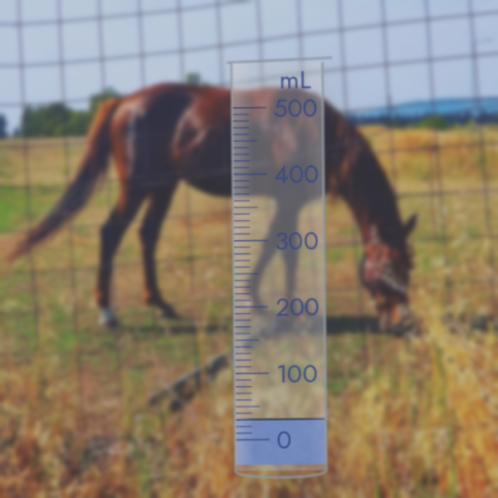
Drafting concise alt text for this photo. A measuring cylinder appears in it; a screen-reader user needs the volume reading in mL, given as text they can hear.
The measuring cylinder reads 30 mL
